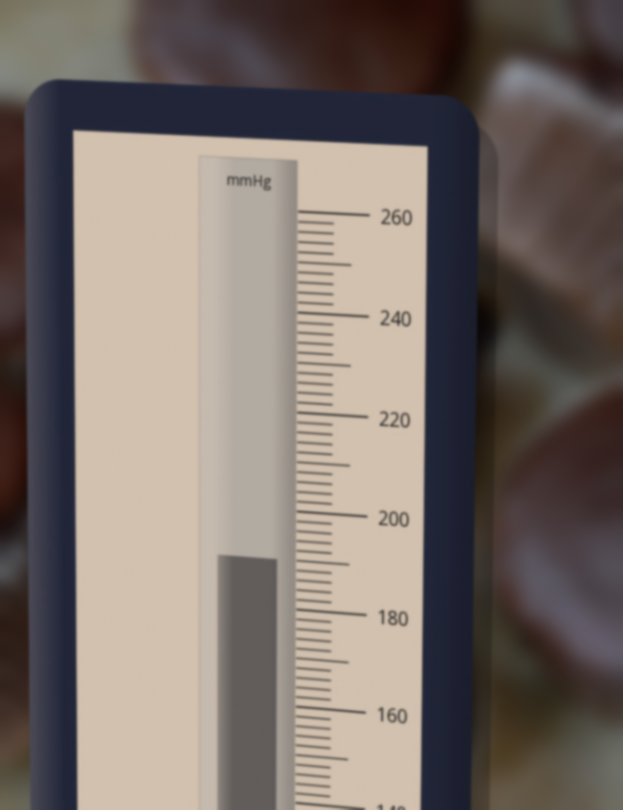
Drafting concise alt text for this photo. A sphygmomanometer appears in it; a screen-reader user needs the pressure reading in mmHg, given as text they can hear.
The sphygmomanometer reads 190 mmHg
